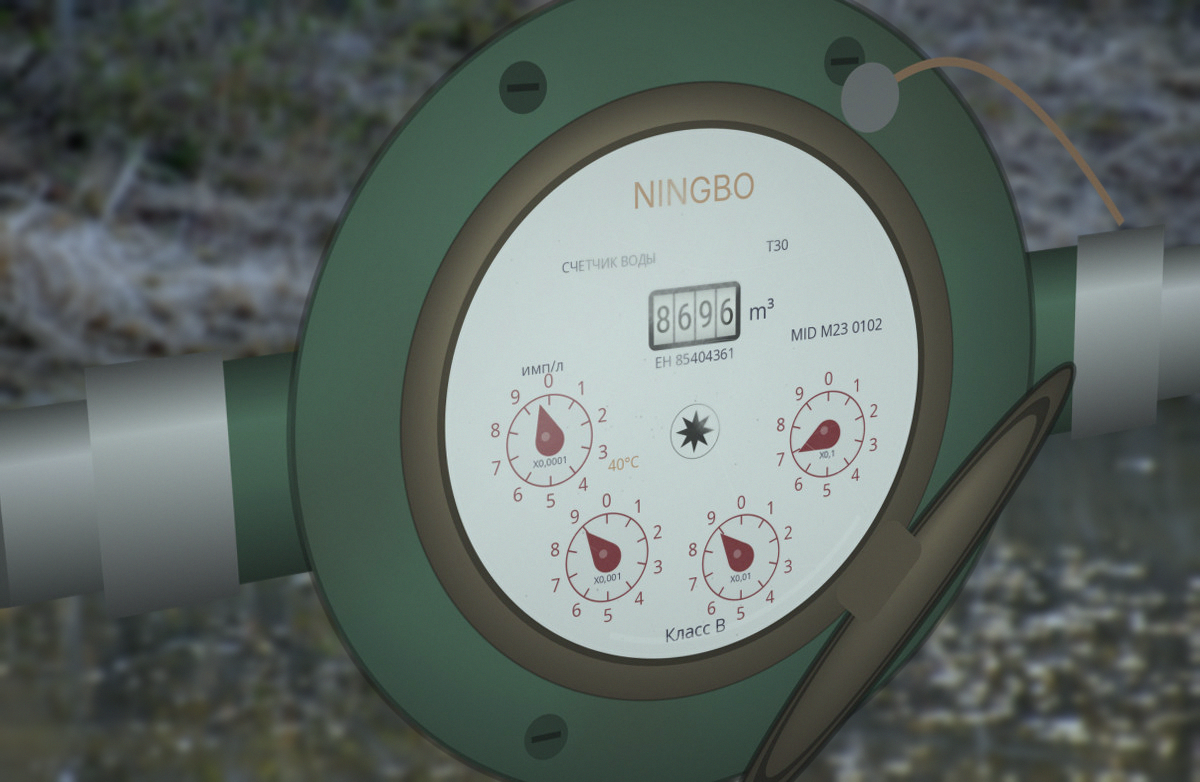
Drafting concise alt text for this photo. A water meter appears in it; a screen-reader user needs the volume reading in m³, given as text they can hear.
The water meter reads 8696.6889 m³
